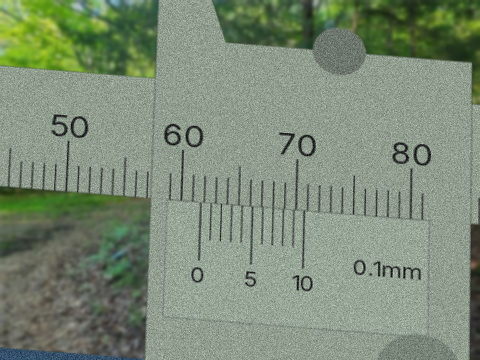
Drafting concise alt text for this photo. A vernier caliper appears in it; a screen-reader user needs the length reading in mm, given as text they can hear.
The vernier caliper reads 61.7 mm
